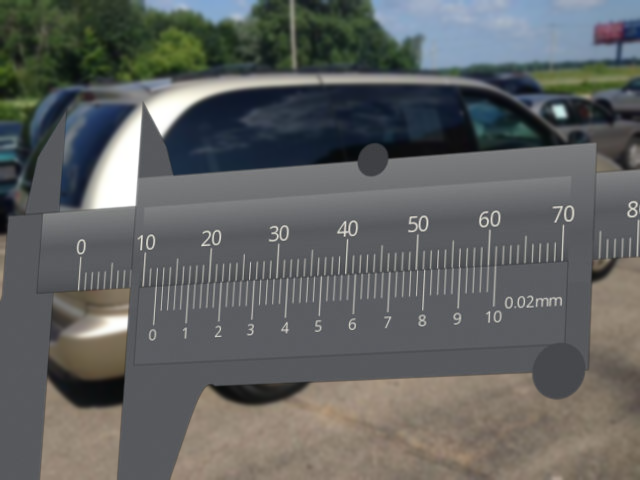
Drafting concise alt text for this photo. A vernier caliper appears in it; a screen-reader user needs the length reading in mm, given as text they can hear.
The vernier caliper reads 12.0 mm
